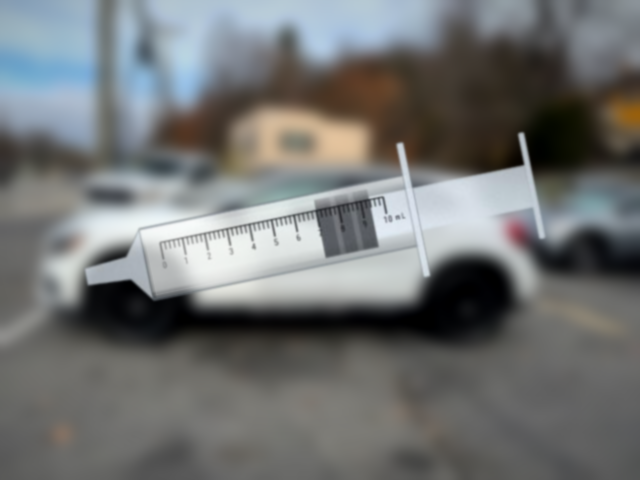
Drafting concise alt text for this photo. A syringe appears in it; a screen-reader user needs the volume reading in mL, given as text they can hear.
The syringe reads 7 mL
